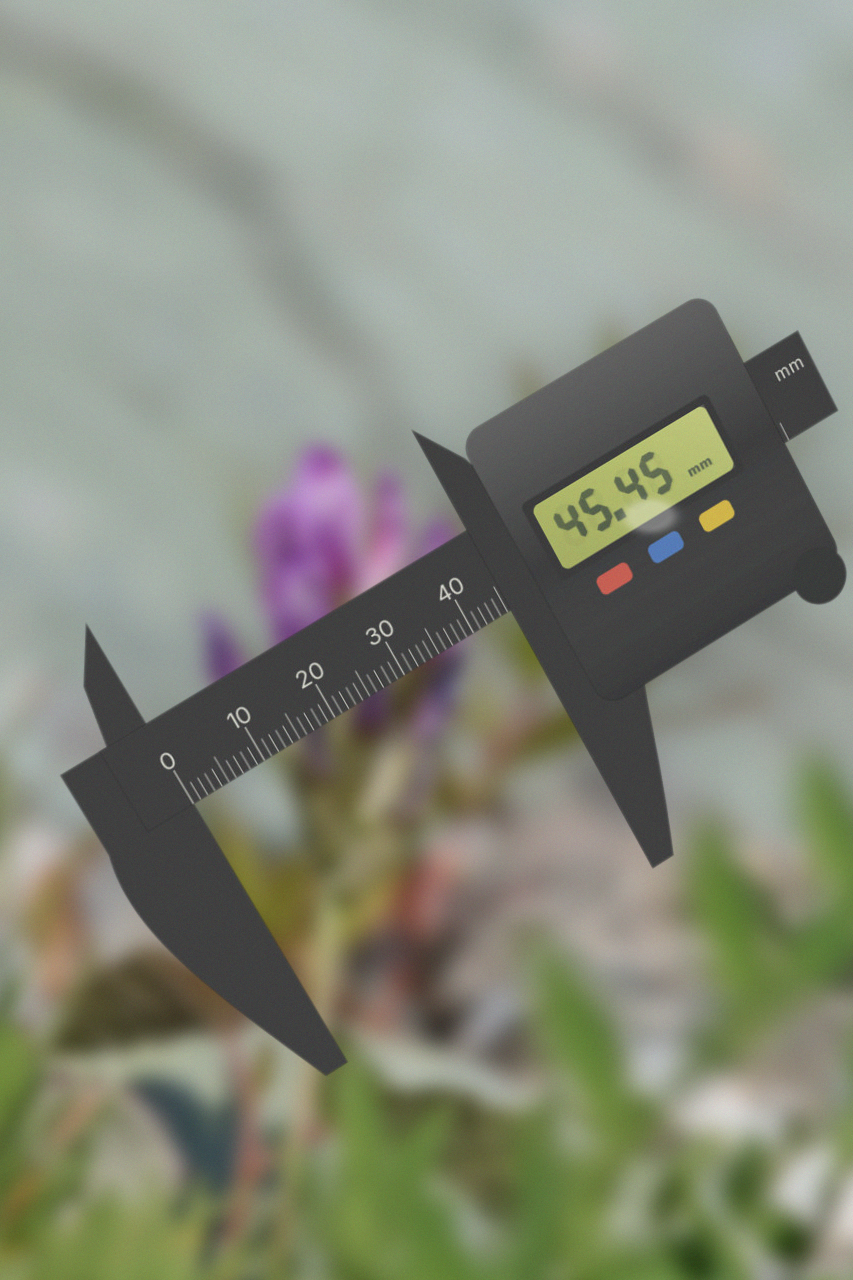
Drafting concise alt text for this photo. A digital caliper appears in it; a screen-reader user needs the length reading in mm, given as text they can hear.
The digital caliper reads 45.45 mm
